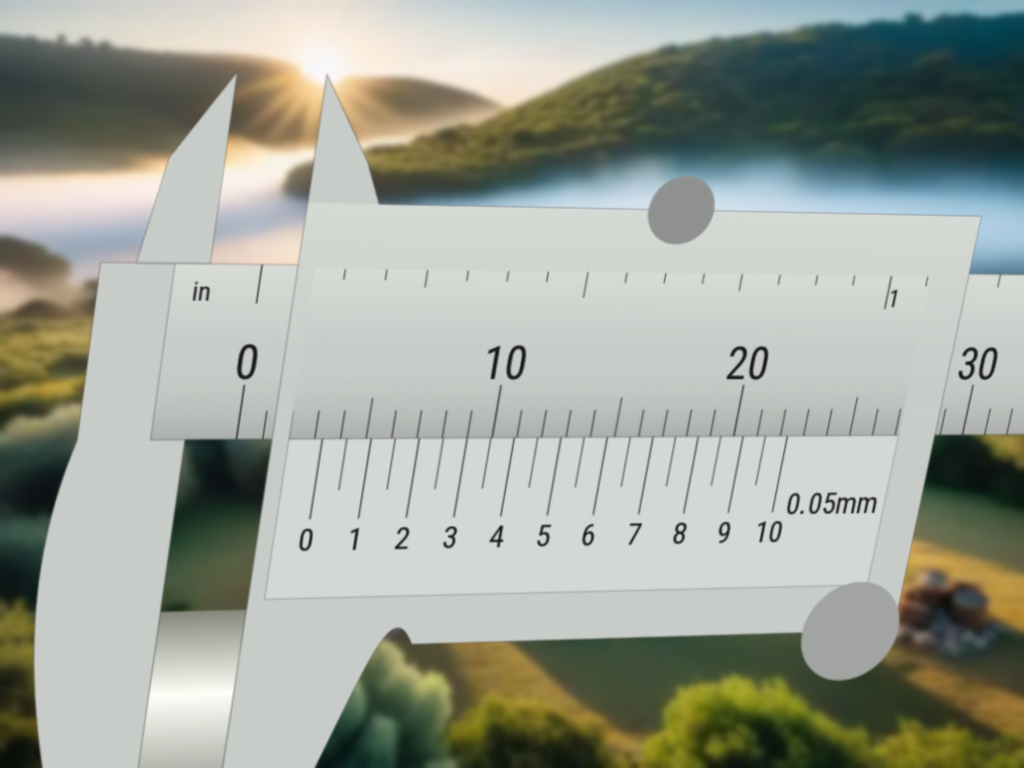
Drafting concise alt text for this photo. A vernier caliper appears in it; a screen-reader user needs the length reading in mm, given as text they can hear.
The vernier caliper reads 3.3 mm
